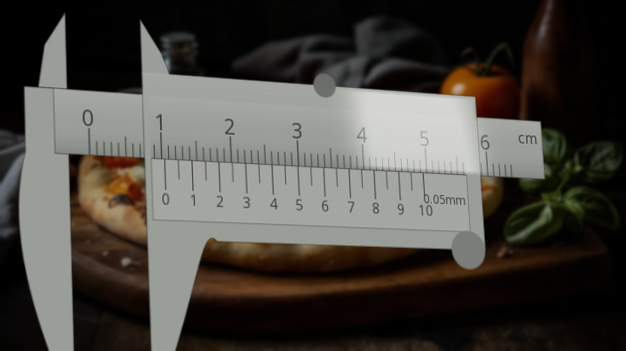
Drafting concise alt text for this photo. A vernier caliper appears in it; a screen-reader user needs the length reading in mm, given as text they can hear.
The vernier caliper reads 10.4 mm
